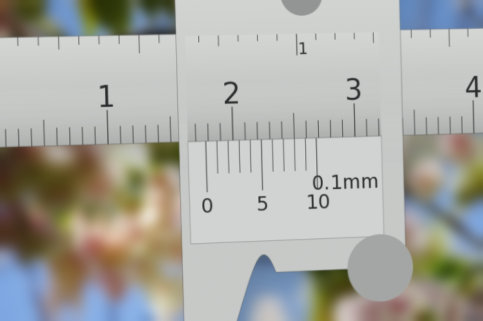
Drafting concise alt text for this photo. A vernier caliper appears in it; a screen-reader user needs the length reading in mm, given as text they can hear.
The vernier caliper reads 17.8 mm
